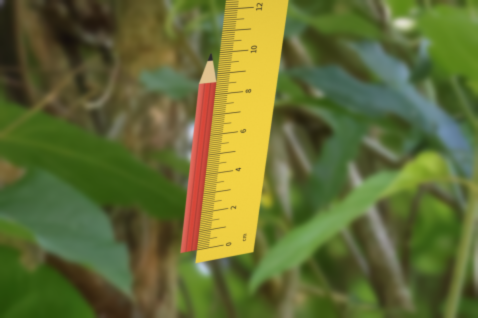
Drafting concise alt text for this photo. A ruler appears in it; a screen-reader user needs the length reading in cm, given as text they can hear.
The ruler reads 10 cm
